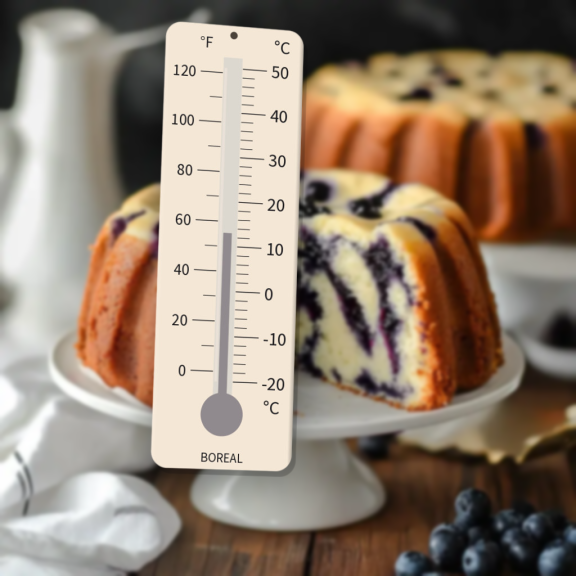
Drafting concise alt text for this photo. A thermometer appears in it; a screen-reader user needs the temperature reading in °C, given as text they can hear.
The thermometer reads 13 °C
